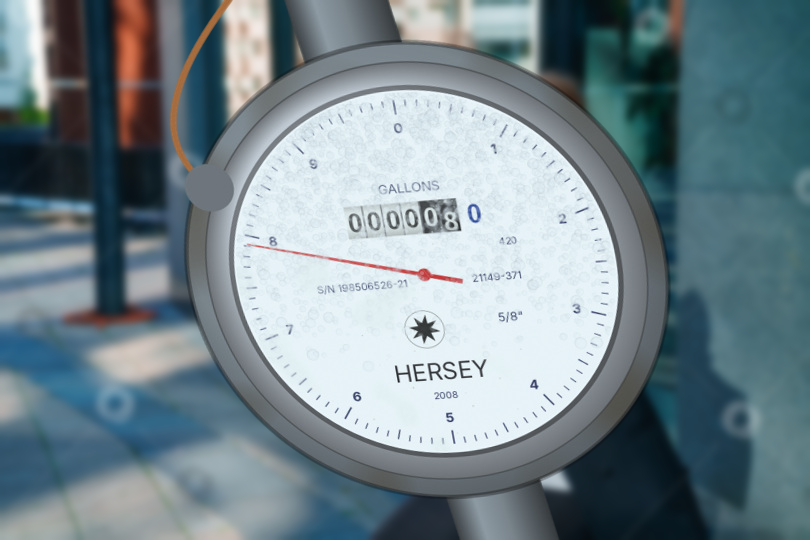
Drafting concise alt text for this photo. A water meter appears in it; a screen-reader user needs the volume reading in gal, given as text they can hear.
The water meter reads 77.9 gal
